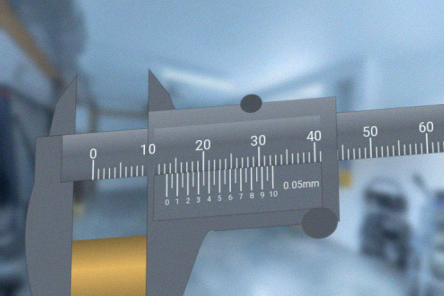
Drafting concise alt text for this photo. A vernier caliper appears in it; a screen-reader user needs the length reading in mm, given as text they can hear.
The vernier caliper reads 13.4 mm
